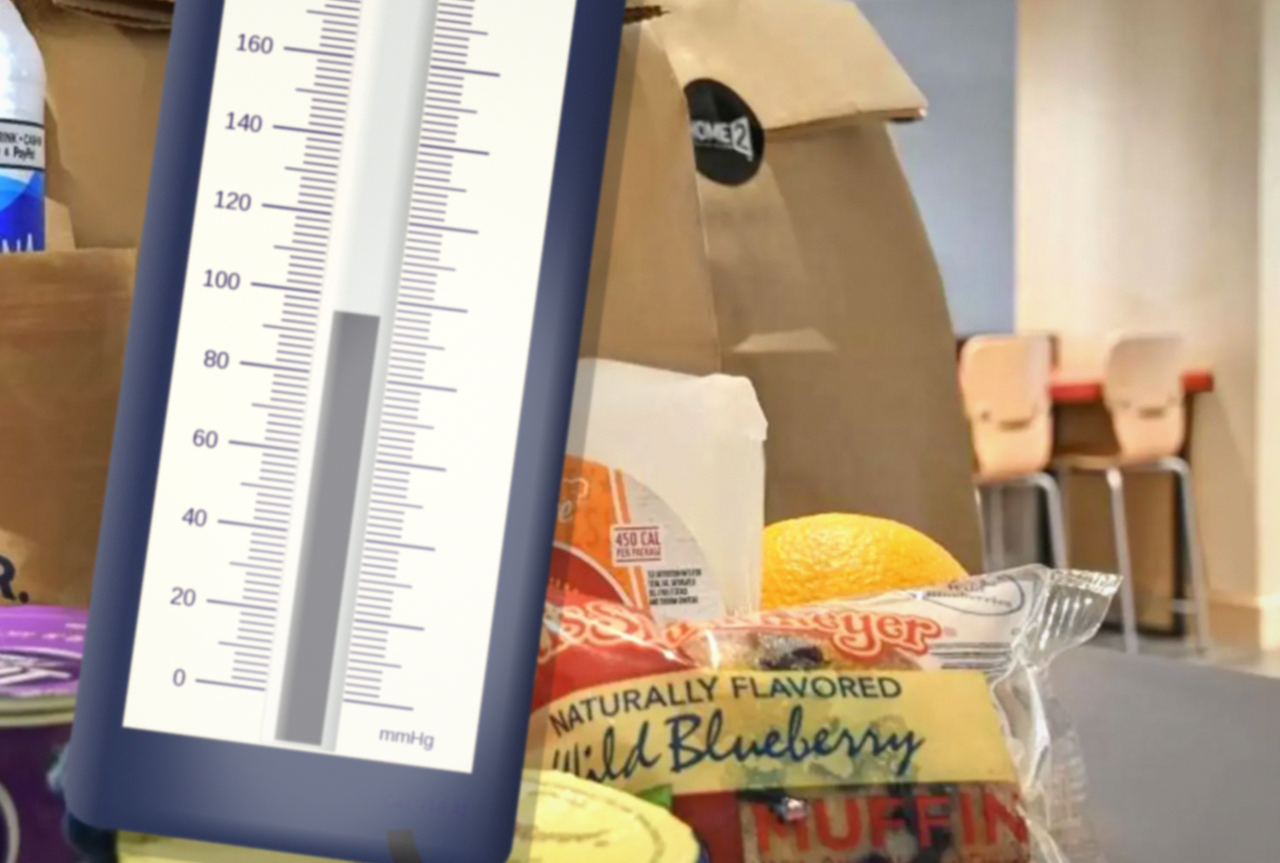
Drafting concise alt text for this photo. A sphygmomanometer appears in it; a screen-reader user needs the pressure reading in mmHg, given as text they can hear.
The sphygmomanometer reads 96 mmHg
